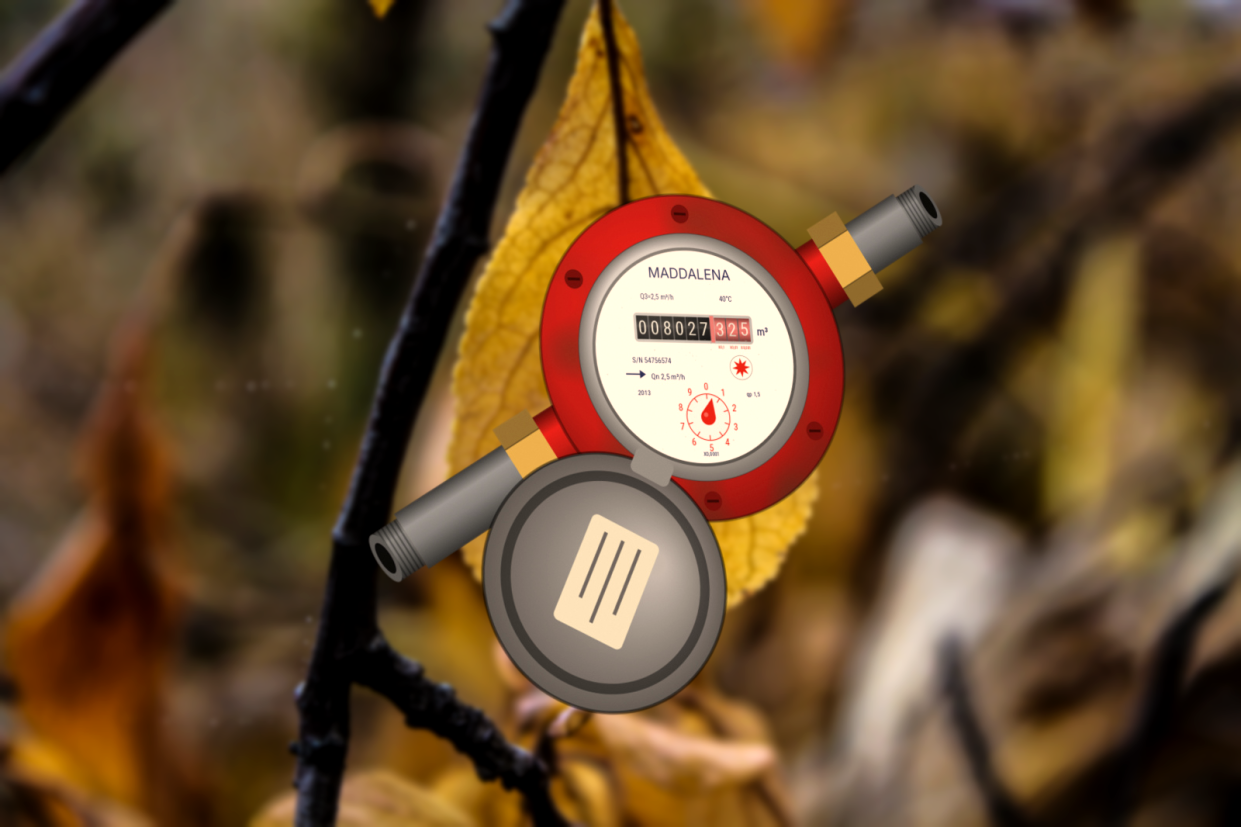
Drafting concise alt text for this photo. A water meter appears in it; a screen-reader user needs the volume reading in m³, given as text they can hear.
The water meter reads 8027.3250 m³
